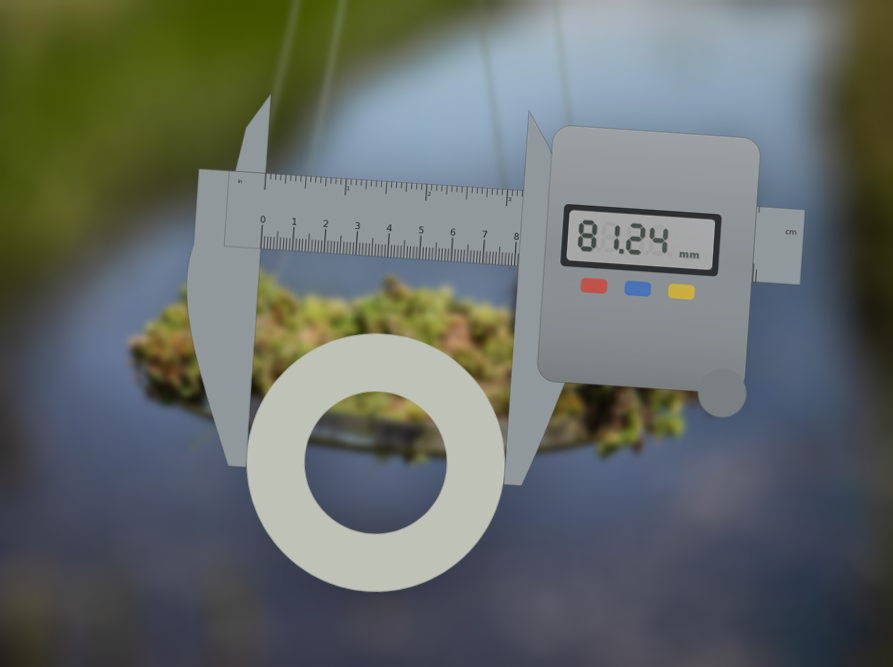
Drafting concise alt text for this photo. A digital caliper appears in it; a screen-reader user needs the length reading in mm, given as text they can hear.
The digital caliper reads 81.24 mm
